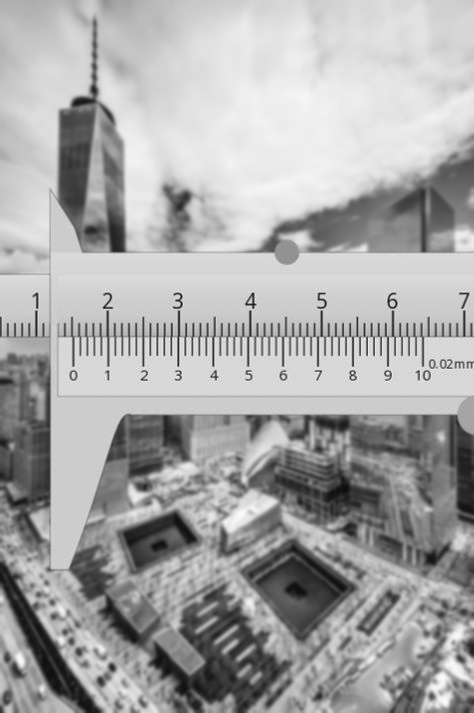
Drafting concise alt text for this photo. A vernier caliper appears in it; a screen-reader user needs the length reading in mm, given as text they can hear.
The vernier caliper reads 15.2 mm
